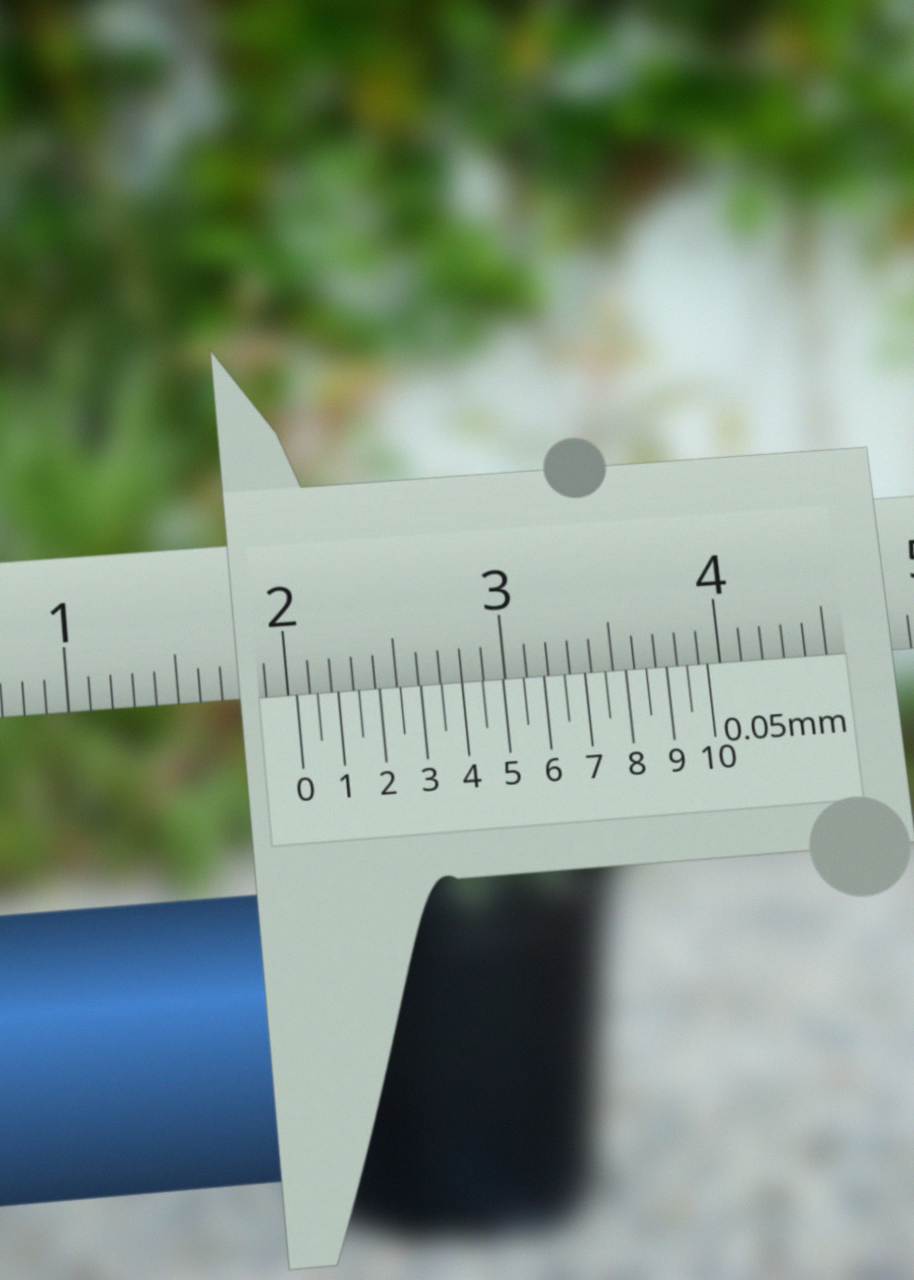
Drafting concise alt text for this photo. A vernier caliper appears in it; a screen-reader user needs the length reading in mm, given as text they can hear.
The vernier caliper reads 20.4 mm
